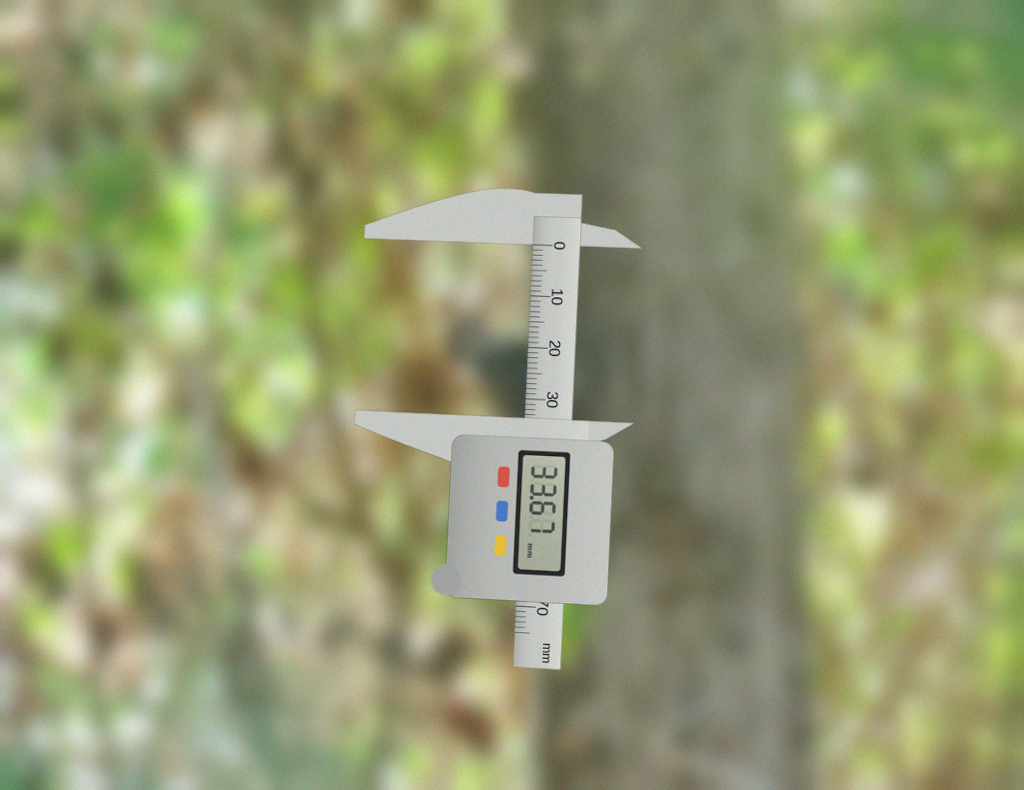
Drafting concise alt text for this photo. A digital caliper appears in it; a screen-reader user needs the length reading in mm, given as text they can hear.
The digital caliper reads 33.67 mm
